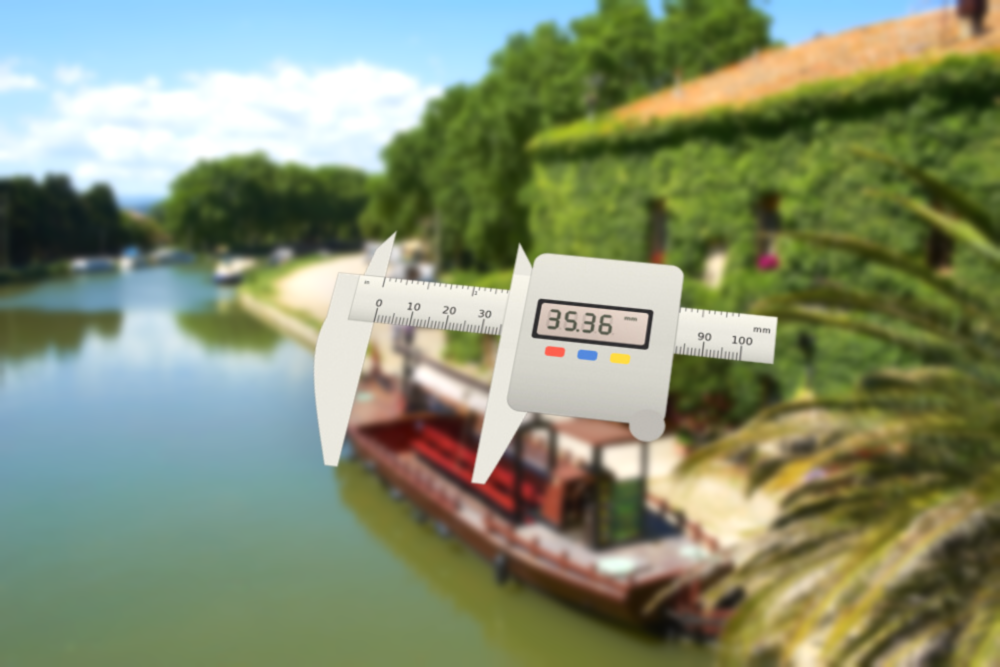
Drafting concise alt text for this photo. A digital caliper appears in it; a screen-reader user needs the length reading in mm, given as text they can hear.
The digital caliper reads 35.36 mm
